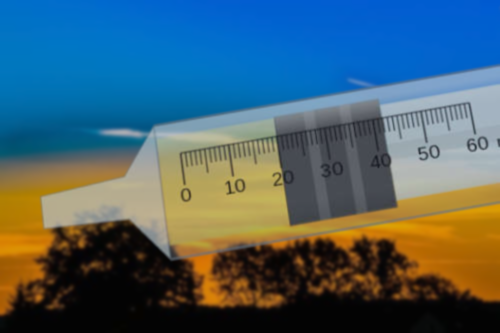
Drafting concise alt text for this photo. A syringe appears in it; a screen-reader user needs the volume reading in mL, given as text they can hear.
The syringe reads 20 mL
